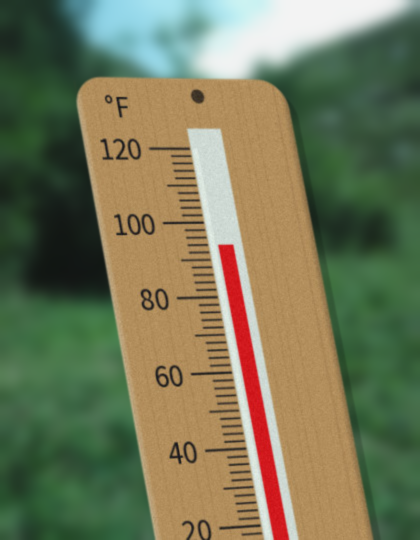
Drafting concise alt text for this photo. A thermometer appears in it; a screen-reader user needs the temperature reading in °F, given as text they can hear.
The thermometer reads 94 °F
